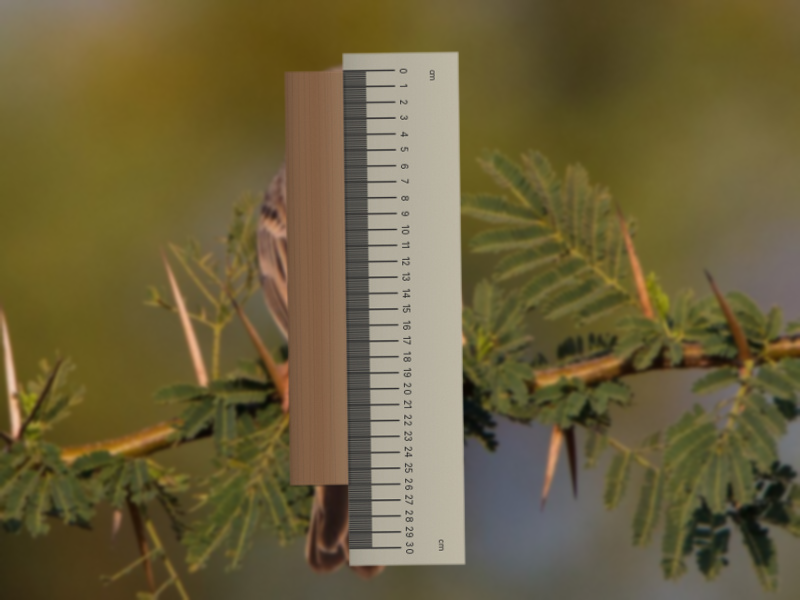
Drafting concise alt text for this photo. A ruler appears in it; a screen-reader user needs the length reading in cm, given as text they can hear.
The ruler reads 26 cm
